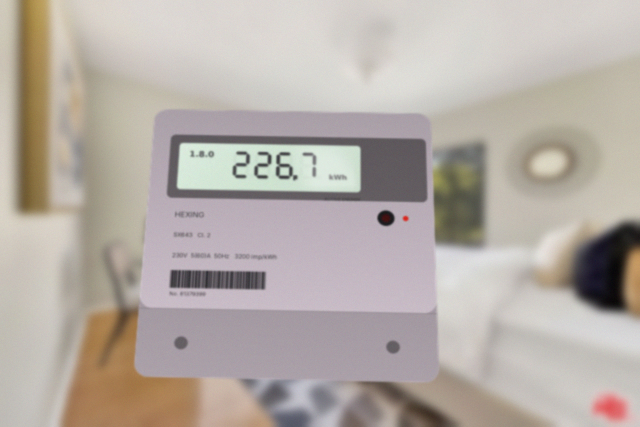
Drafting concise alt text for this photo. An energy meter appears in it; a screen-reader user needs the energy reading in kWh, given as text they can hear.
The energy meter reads 226.7 kWh
